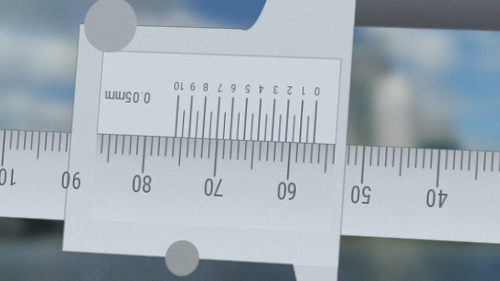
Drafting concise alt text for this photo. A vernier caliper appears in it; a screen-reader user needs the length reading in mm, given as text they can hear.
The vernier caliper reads 56.8 mm
